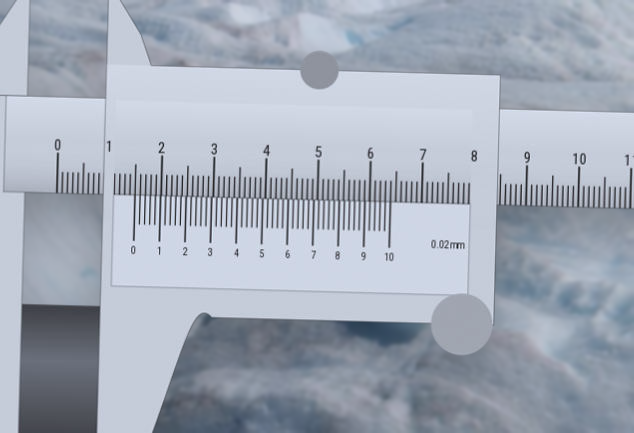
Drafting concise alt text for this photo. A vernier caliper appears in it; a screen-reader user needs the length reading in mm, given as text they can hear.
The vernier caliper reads 15.0 mm
